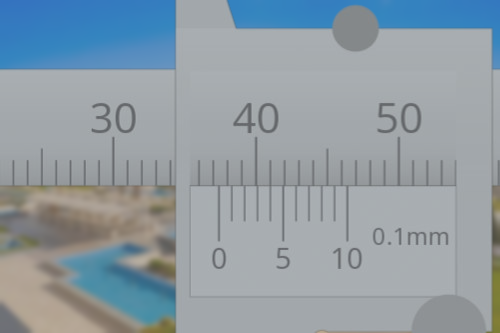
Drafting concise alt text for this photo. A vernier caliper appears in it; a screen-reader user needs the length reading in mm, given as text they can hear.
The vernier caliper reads 37.4 mm
